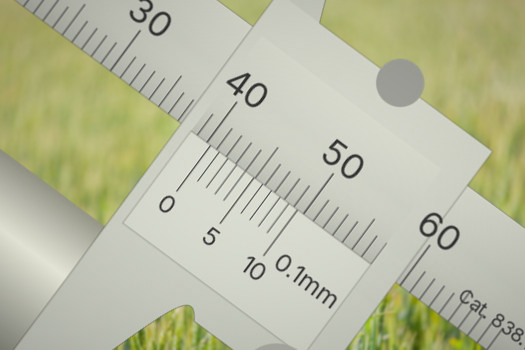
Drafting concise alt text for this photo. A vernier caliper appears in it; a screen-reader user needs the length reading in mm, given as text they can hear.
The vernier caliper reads 40.4 mm
